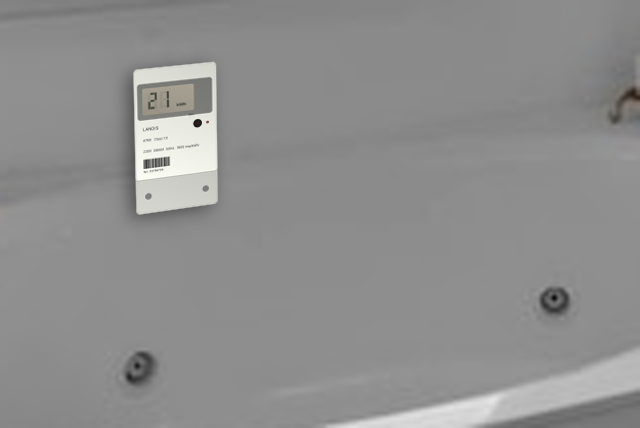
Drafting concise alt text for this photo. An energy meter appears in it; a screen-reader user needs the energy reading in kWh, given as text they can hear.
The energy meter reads 21 kWh
